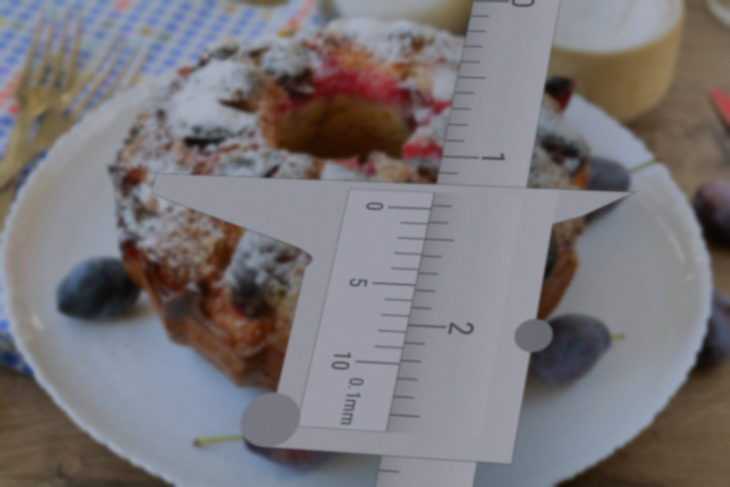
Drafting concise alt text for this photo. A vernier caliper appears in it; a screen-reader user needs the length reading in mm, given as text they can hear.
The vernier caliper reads 13.2 mm
